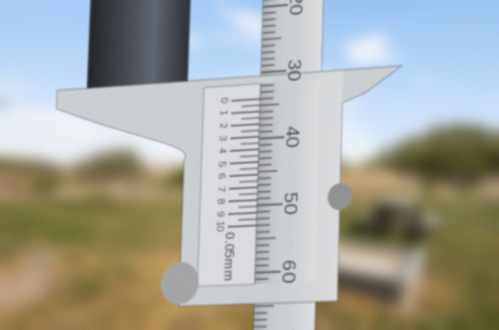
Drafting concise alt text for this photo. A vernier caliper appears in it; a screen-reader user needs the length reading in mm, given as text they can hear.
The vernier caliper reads 34.0 mm
